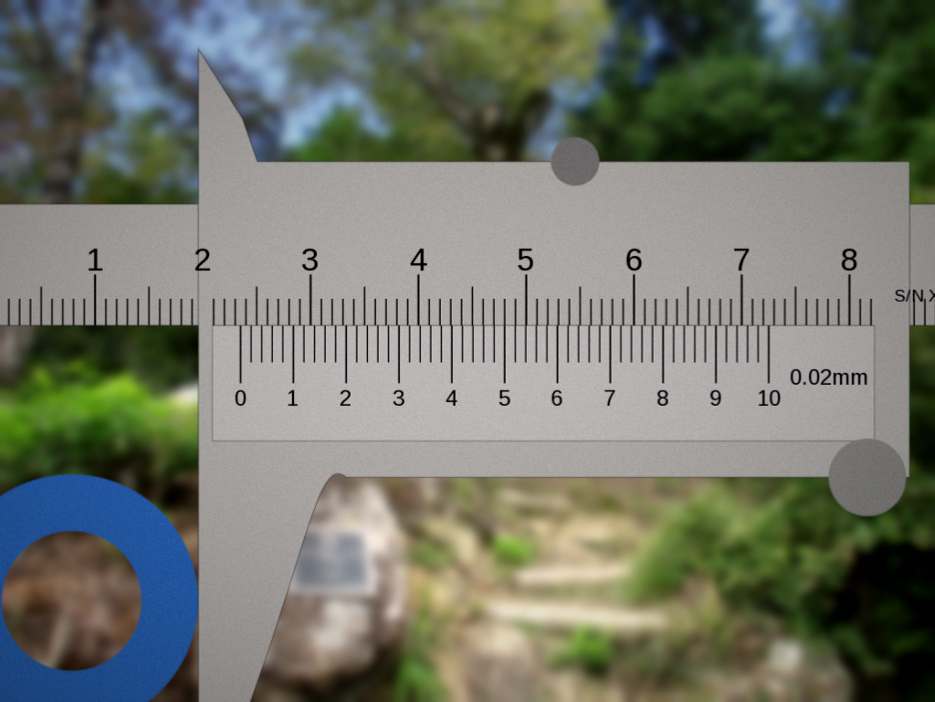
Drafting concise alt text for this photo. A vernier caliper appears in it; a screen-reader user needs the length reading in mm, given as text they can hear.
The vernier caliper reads 23.5 mm
